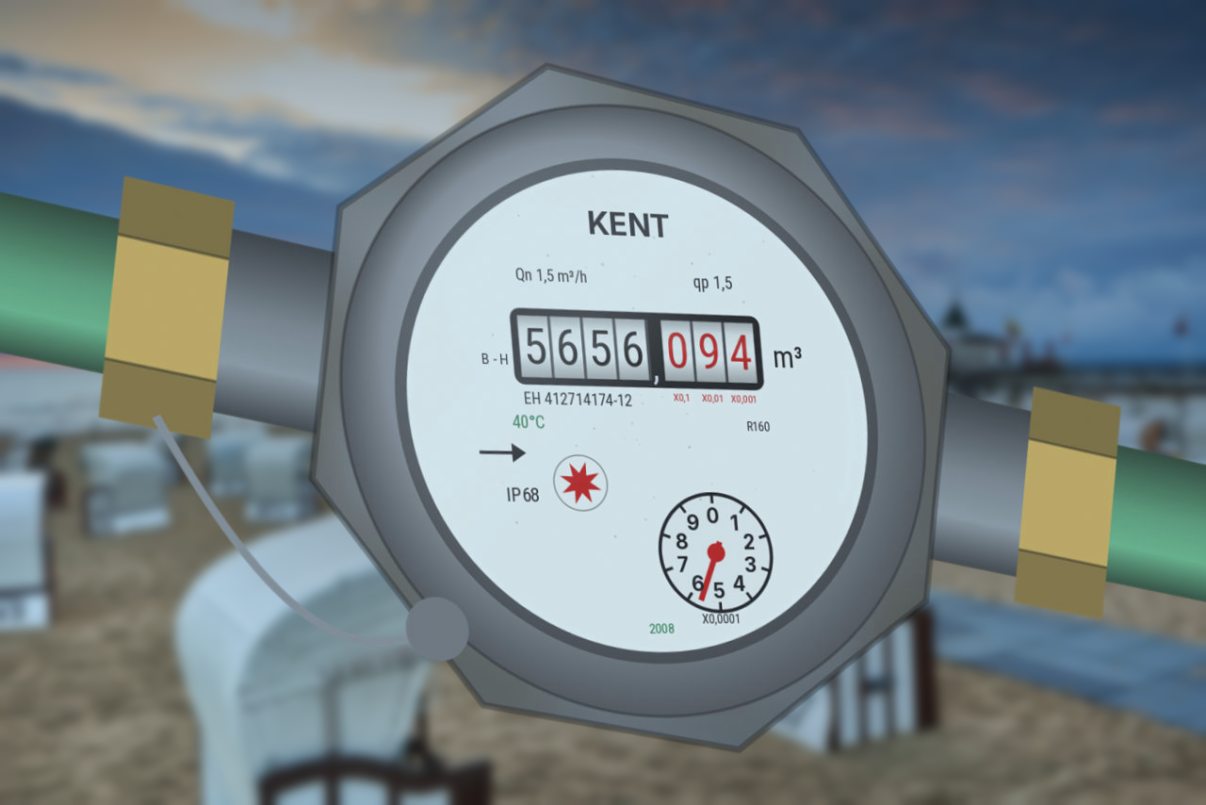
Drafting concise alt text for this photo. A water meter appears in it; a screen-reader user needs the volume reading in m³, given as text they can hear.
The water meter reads 5656.0945 m³
